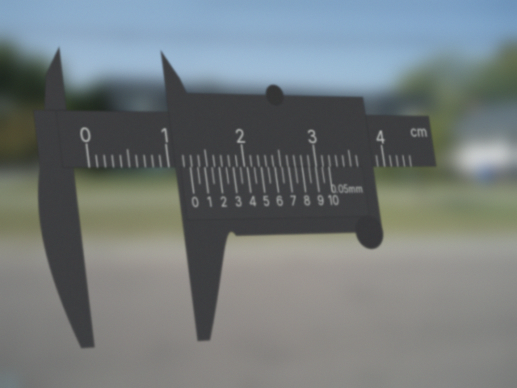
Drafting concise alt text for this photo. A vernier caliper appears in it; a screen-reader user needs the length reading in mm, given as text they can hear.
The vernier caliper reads 12.8 mm
